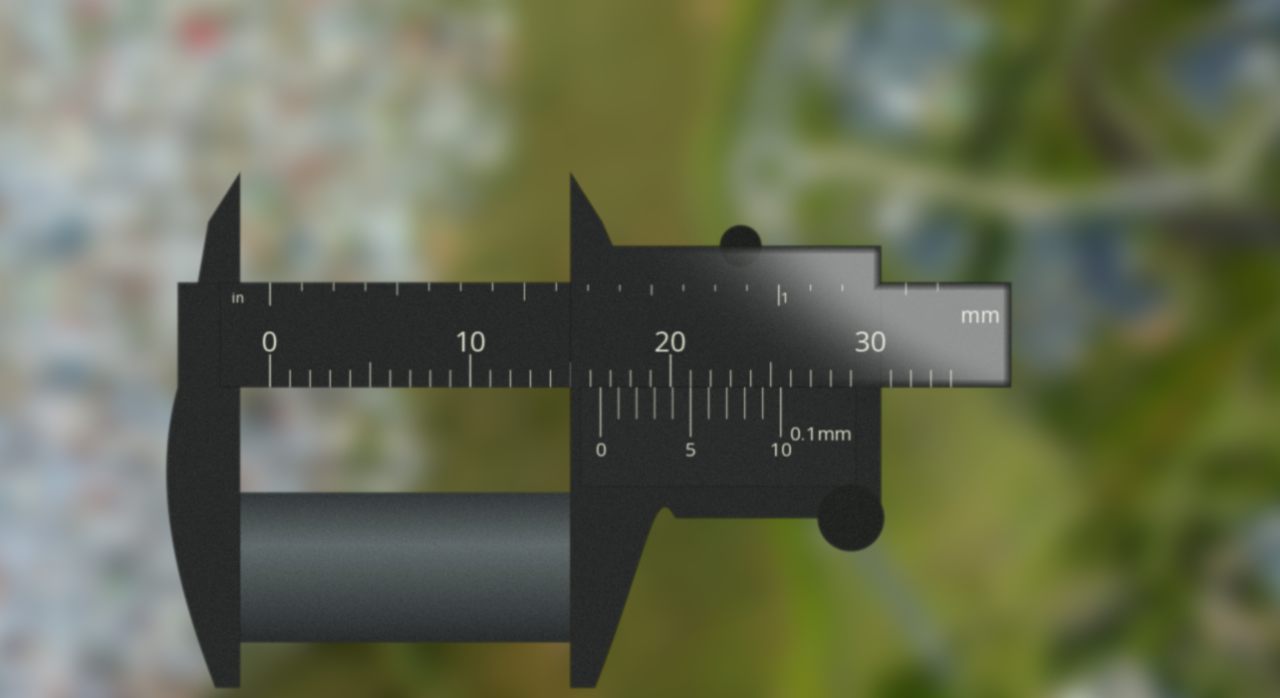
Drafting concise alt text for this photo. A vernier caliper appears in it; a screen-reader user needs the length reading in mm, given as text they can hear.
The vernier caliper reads 16.5 mm
